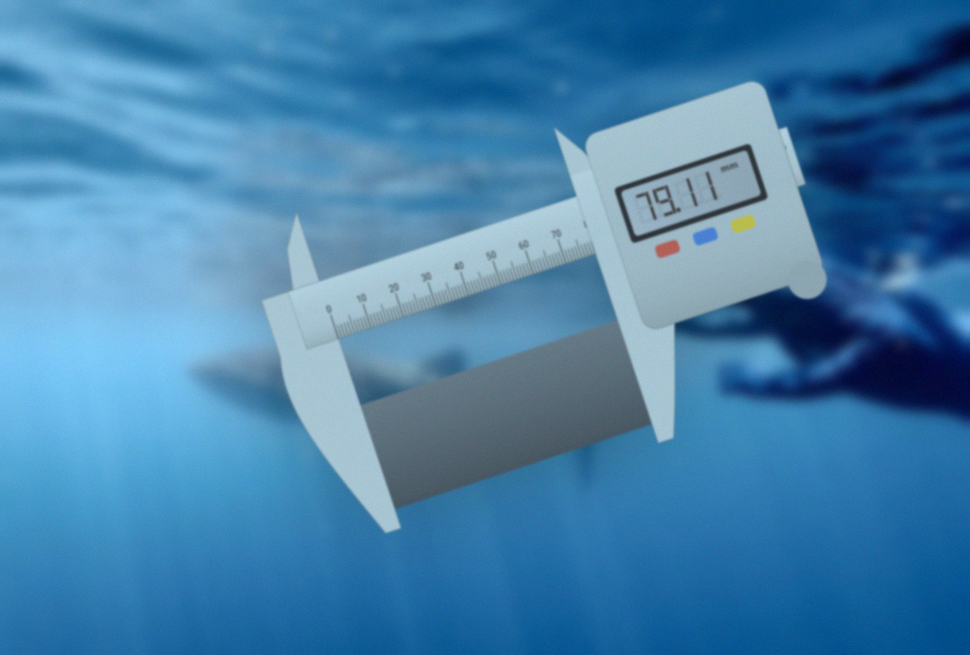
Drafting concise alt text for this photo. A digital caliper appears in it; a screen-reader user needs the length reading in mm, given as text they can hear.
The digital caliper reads 79.11 mm
